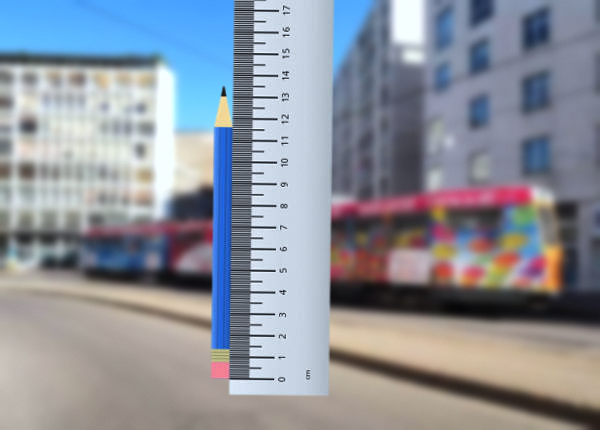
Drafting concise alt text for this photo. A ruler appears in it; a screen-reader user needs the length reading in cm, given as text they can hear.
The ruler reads 13.5 cm
